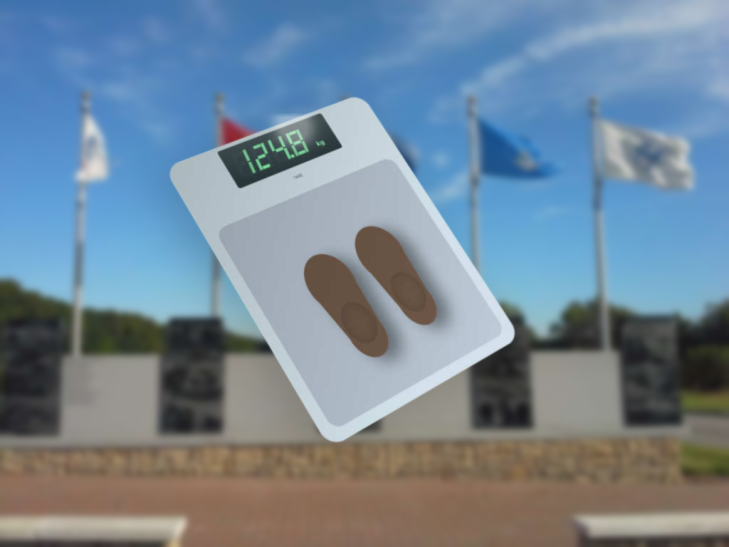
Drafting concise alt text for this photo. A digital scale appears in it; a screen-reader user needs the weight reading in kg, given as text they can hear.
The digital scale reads 124.8 kg
